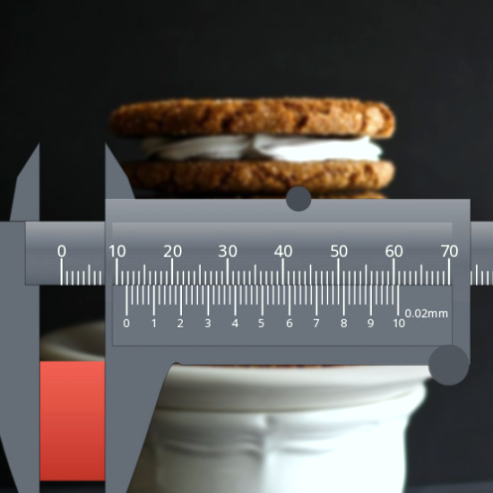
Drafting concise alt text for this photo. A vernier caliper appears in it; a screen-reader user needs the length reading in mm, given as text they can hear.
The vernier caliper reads 11.8 mm
